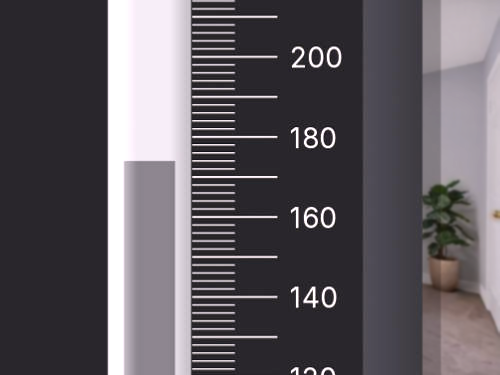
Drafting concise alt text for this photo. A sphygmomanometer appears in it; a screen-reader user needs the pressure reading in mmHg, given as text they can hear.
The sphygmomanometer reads 174 mmHg
